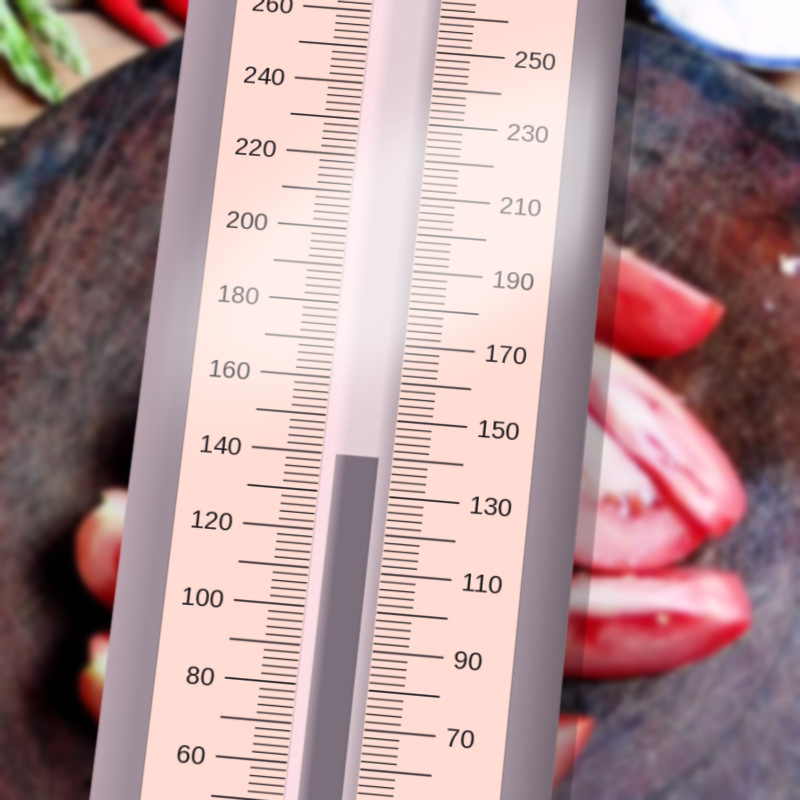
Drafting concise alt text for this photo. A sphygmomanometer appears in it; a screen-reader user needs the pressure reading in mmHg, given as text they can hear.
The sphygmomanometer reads 140 mmHg
